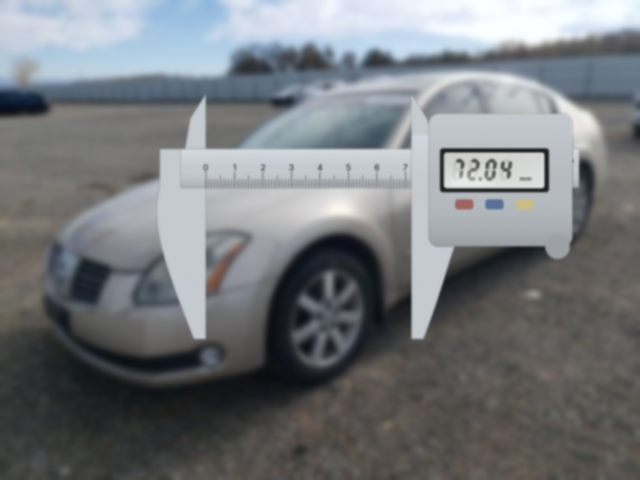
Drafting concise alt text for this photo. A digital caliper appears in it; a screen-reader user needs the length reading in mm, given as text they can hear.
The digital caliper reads 72.04 mm
